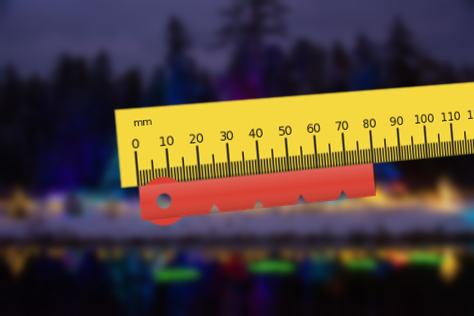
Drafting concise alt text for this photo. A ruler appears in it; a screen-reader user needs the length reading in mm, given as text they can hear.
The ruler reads 80 mm
